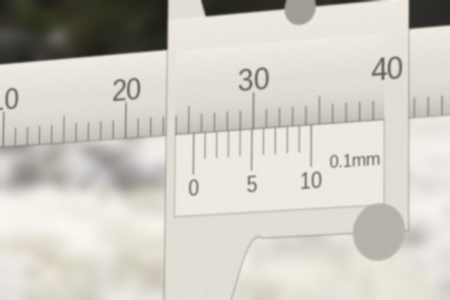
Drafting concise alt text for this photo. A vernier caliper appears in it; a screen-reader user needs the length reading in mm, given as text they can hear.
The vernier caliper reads 25.4 mm
